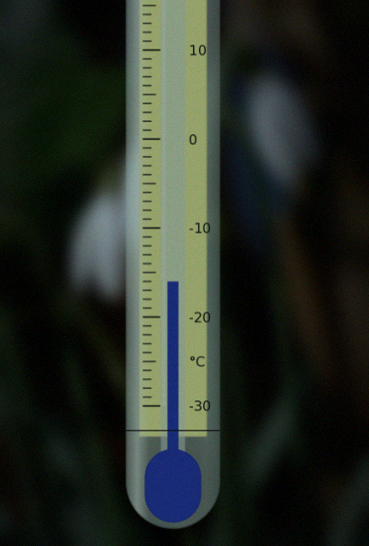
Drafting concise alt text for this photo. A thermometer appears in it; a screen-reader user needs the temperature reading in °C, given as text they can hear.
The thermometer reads -16 °C
